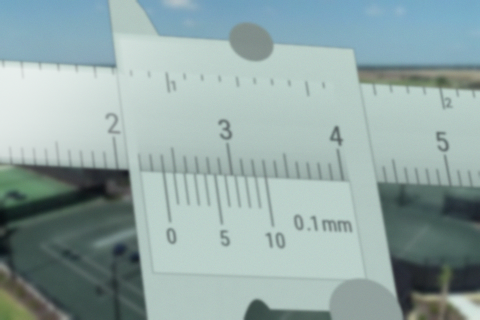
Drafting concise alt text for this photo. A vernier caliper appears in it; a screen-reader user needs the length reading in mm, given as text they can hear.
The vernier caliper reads 24.0 mm
